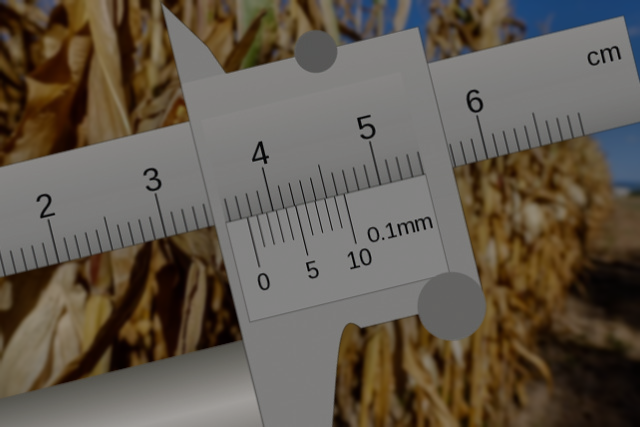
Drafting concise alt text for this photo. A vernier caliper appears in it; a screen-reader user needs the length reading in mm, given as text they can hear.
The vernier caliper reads 37.6 mm
